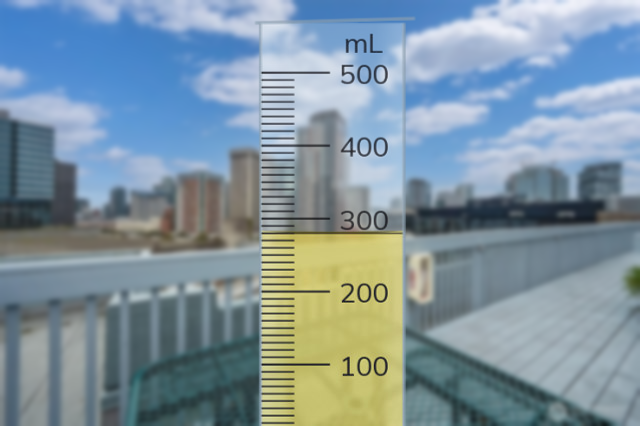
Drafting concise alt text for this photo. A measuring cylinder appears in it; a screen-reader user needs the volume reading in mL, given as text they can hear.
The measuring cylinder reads 280 mL
